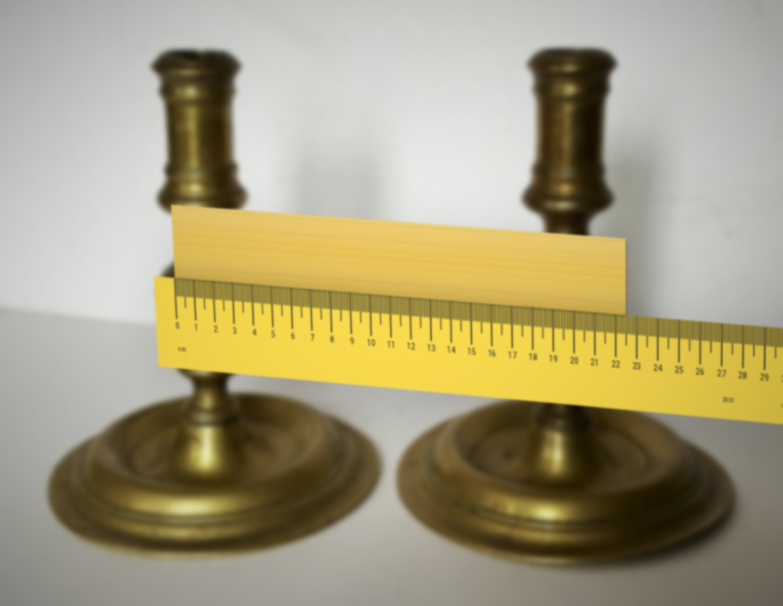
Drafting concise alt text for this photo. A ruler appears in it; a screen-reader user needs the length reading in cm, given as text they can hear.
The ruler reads 22.5 cm
